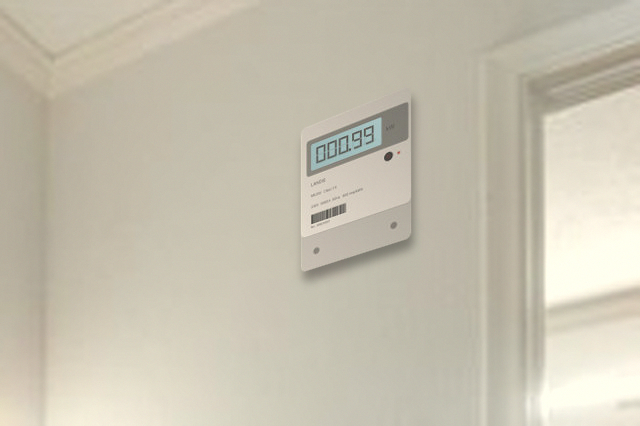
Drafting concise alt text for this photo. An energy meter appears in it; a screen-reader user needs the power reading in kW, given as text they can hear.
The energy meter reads 0.99 kW
